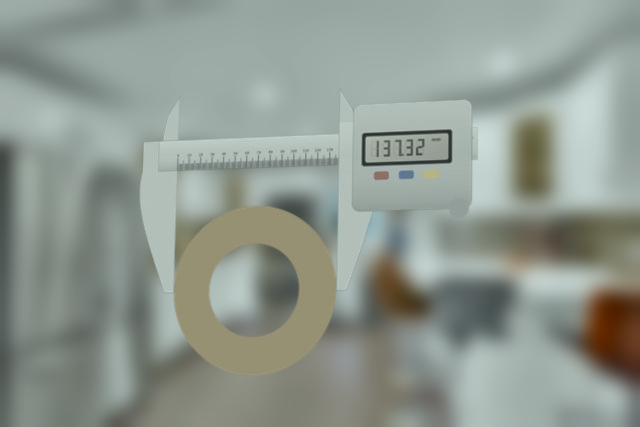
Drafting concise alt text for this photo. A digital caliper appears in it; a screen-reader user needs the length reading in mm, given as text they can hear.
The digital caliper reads 137.32 mm
